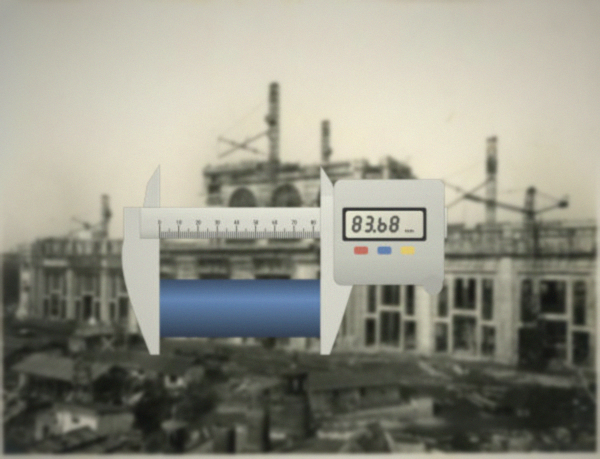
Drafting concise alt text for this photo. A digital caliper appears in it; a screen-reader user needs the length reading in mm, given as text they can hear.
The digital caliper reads 83.68 mm
